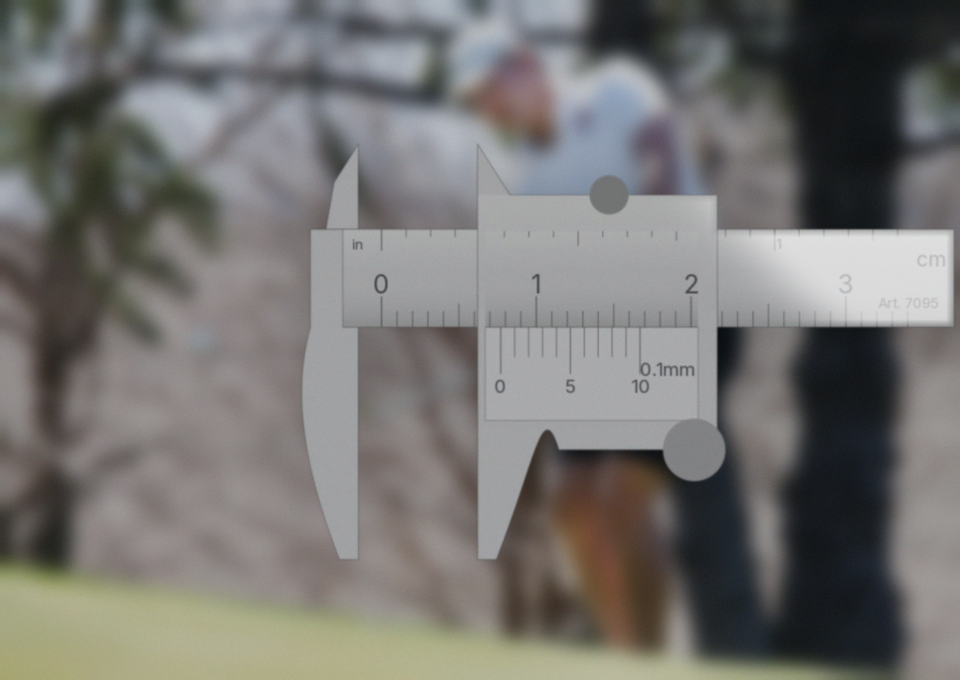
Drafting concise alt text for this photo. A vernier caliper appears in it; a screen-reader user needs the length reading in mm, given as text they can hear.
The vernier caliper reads 7.7 mm
